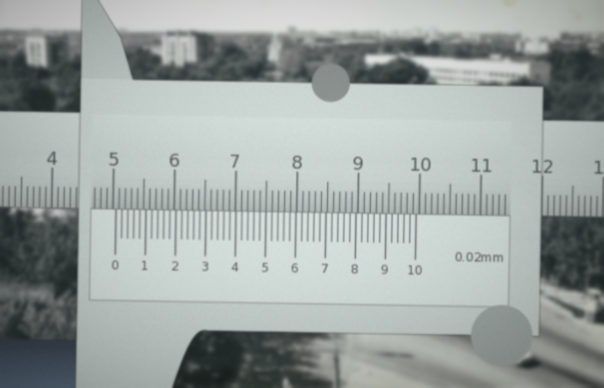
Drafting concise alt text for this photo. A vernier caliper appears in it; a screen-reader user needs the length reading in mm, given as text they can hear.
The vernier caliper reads 50.5 mm
